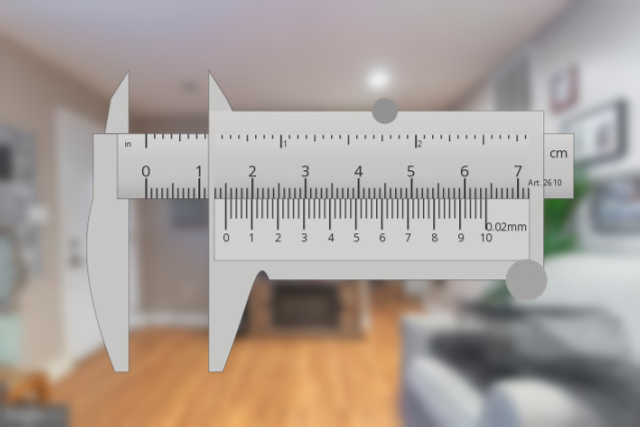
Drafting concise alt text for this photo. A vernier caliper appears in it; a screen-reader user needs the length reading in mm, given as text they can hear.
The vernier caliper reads 15.0 mm
